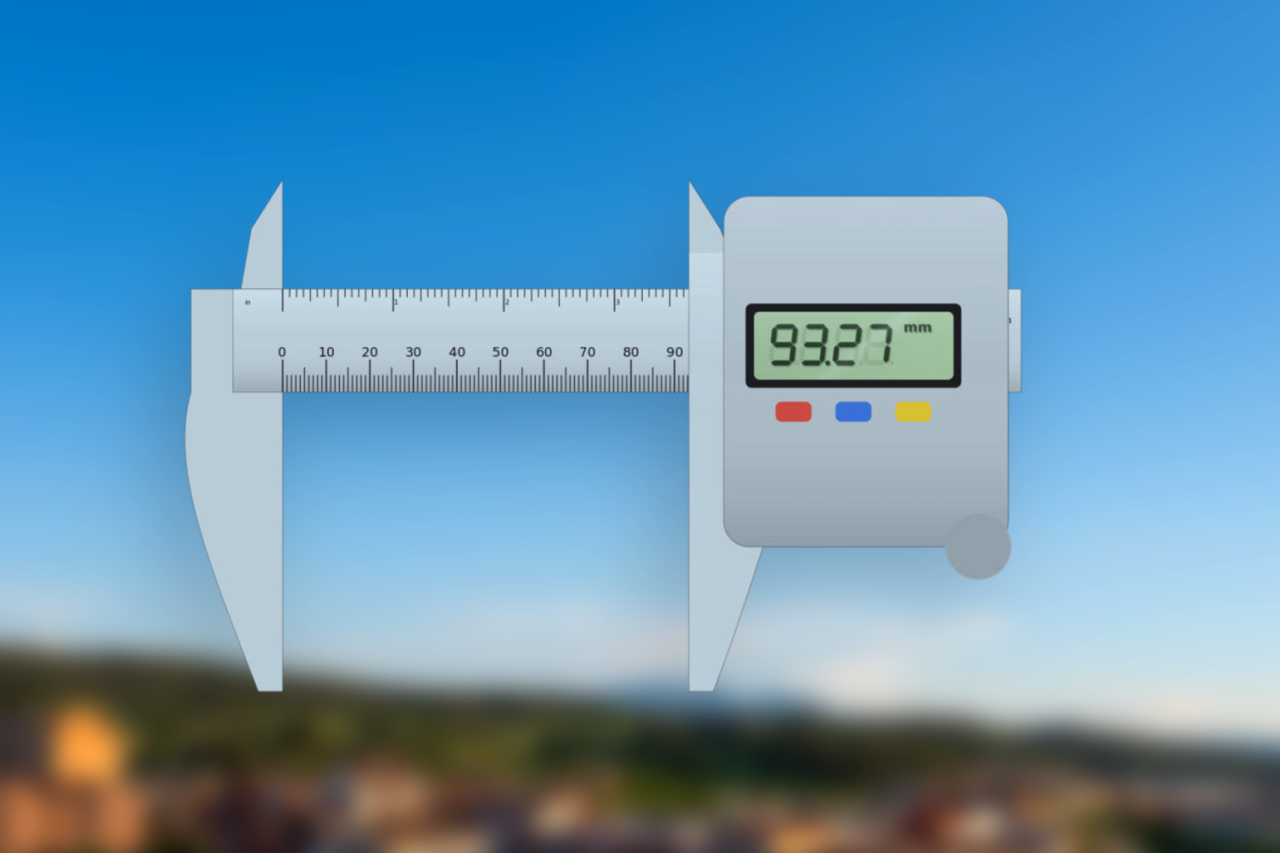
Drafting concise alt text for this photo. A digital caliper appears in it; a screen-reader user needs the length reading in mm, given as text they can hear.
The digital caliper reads 93.27 mm
